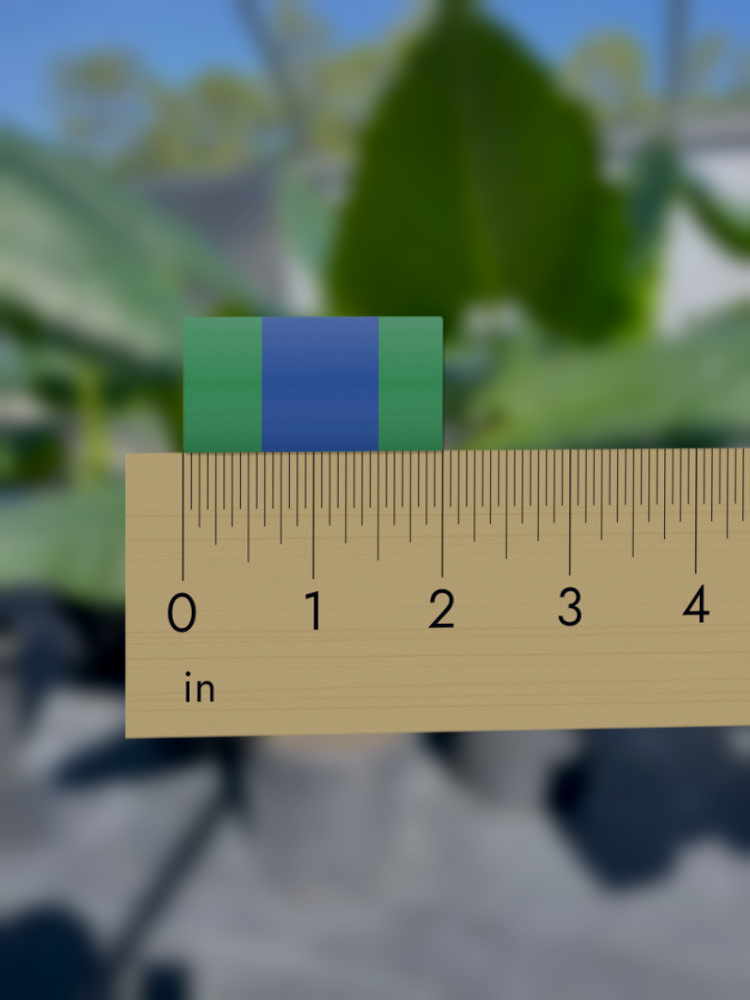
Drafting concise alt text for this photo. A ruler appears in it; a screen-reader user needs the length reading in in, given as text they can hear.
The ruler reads 2 in
